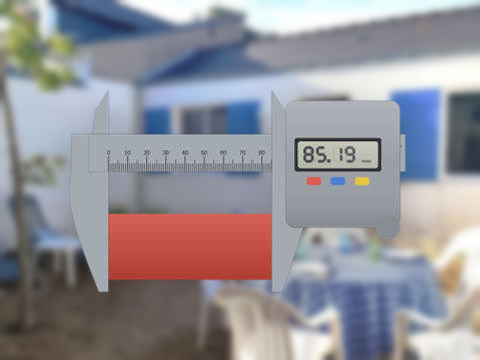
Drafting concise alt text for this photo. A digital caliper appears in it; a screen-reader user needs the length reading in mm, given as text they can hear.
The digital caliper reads 85.19 mm
